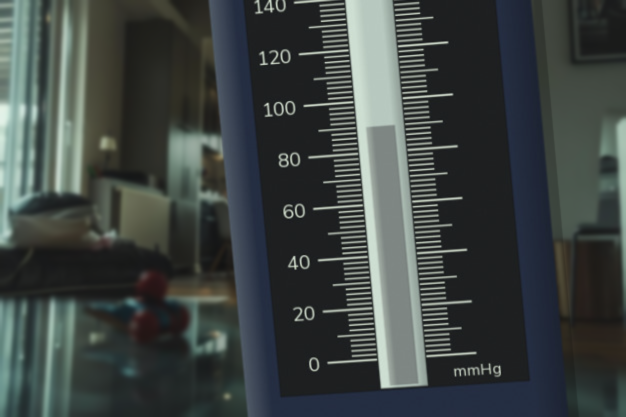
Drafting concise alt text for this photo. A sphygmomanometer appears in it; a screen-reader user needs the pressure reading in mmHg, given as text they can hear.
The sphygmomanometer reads 90 mmHg
